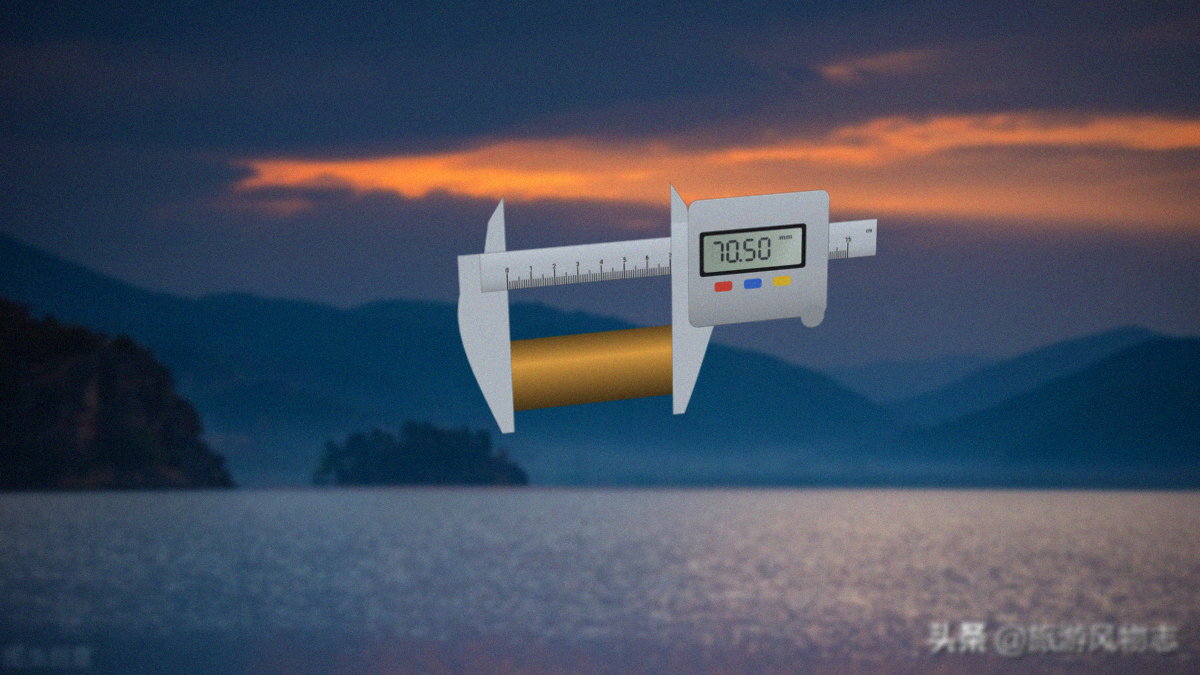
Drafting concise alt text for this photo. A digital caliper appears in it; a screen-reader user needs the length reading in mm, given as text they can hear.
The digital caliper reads 70.50 mm
